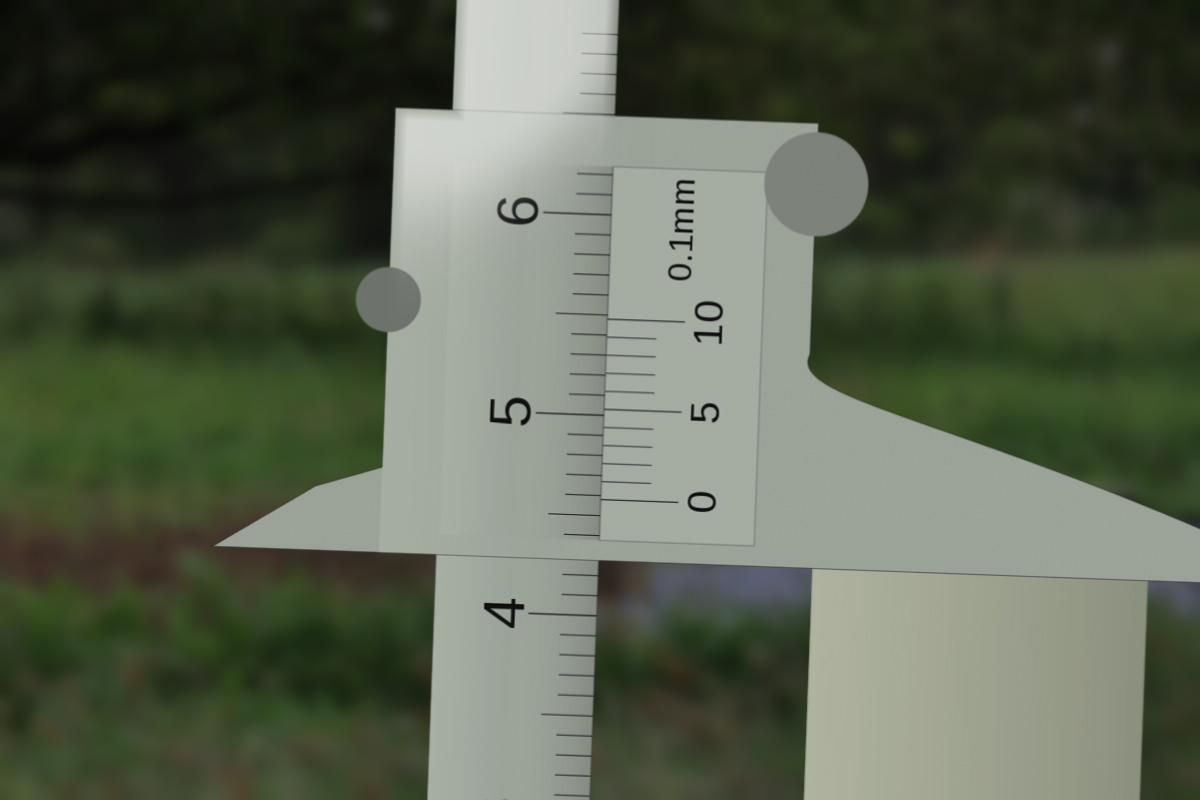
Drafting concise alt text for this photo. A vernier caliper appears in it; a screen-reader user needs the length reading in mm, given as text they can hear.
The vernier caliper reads 45.8 mm
